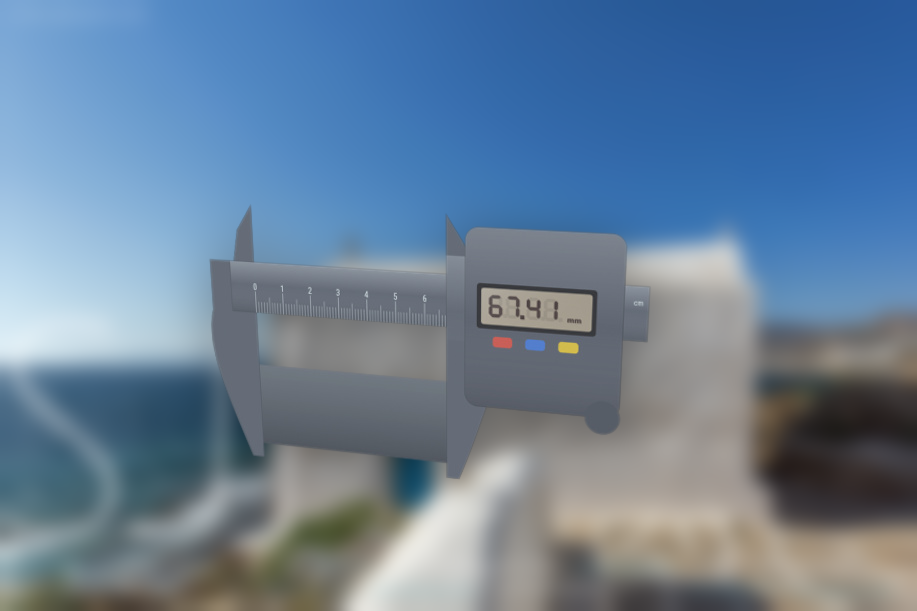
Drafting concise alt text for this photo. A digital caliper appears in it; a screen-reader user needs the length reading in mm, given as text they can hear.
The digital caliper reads 67.41 mm
